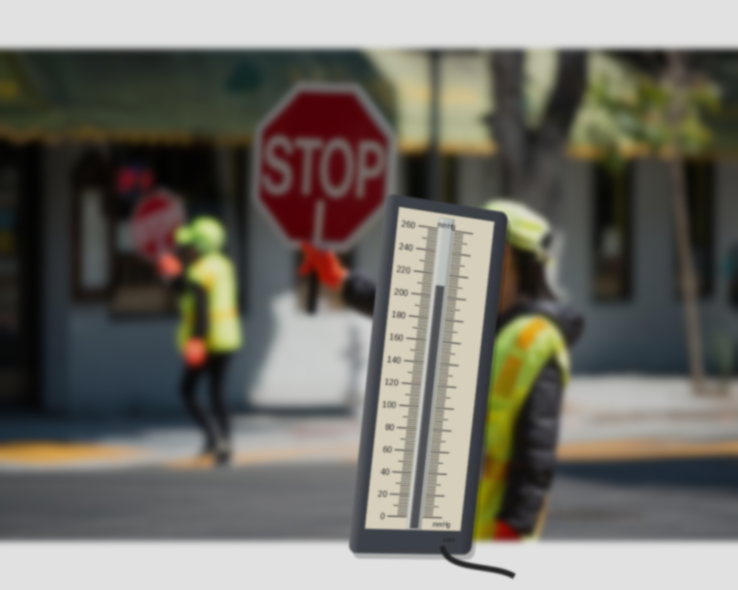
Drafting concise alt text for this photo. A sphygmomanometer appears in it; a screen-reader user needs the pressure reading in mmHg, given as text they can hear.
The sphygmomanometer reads 210 mmHg
